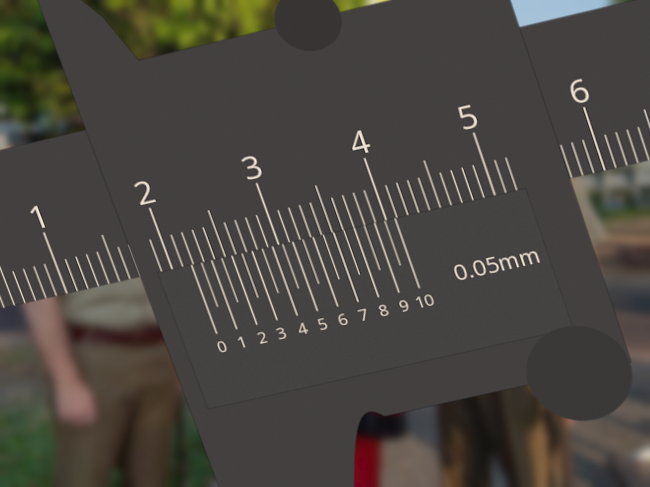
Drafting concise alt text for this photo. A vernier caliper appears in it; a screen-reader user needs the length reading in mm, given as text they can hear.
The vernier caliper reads 21.8 mm
